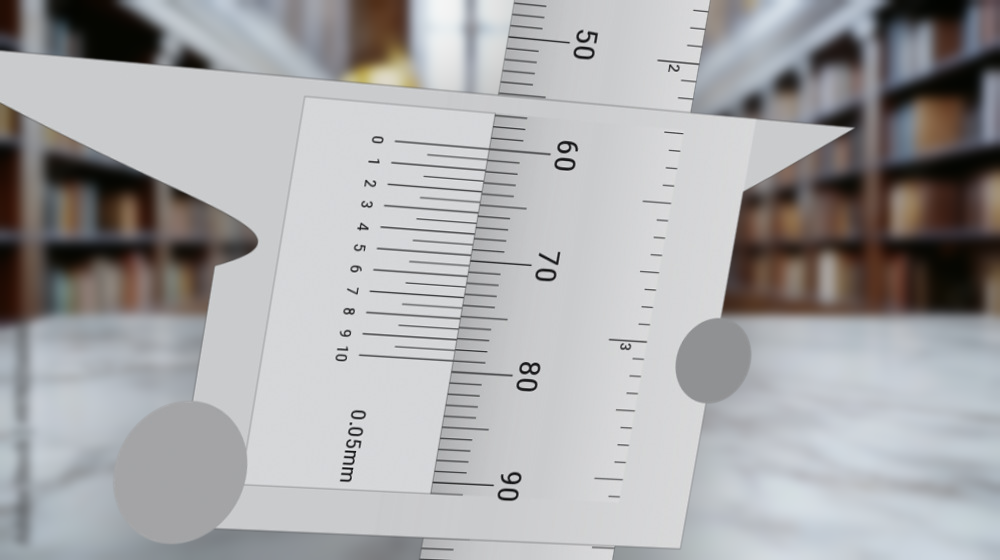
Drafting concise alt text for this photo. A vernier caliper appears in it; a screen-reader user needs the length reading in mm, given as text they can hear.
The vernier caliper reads 60.0 mm
